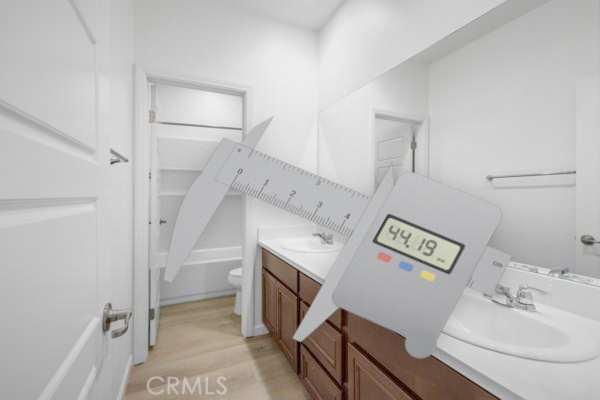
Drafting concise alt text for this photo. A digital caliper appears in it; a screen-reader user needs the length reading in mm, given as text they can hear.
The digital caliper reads 44.19 mm
